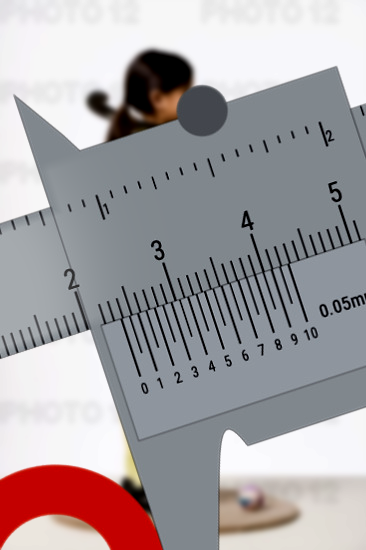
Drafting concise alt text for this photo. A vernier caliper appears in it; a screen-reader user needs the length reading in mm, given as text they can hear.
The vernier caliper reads 23.8 mm
